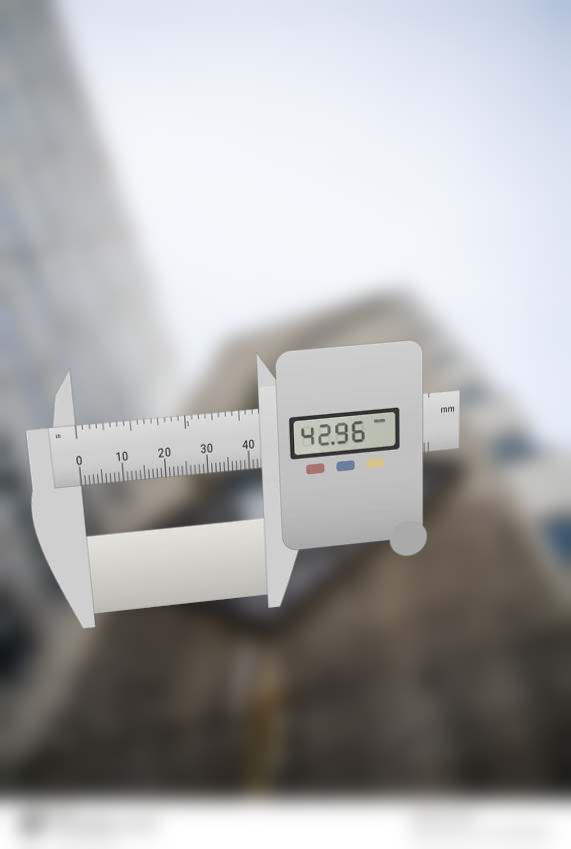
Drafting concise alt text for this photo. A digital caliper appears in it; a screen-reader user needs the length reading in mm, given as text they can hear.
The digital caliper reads 42.96 mm
